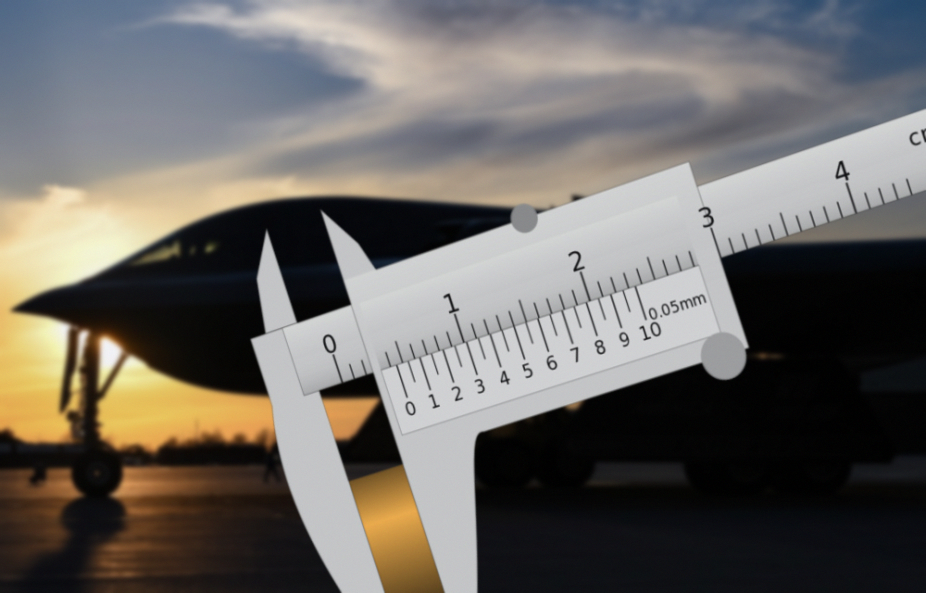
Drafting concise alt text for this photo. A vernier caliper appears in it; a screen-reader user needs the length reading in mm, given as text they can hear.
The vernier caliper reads 4.5 mm
